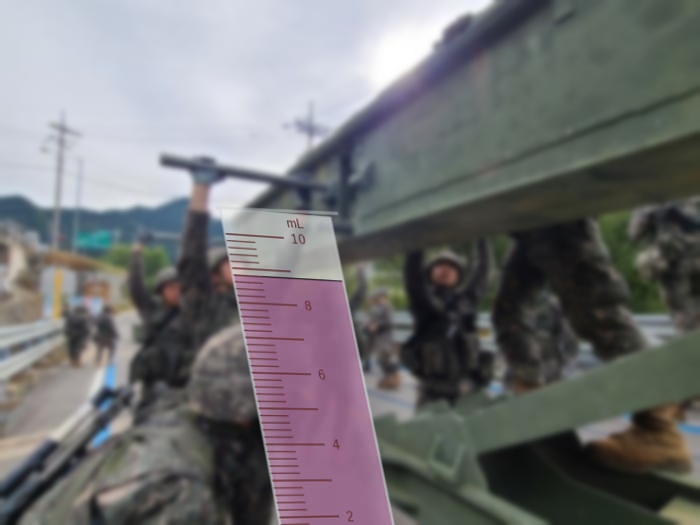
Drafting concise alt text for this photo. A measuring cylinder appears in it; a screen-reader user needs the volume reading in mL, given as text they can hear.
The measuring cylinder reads 8.8 mL
